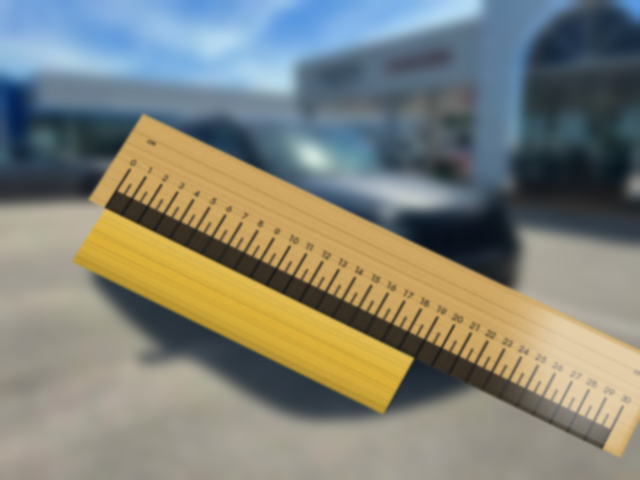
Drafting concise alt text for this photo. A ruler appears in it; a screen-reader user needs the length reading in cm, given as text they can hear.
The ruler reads 19 cm
